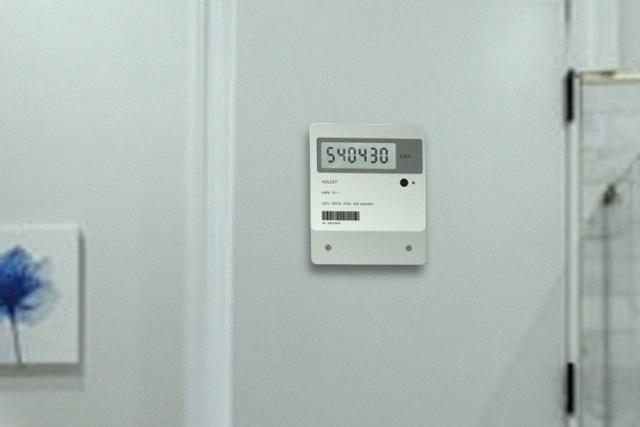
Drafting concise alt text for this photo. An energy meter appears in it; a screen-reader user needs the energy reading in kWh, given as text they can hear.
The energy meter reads 540430 kWh
